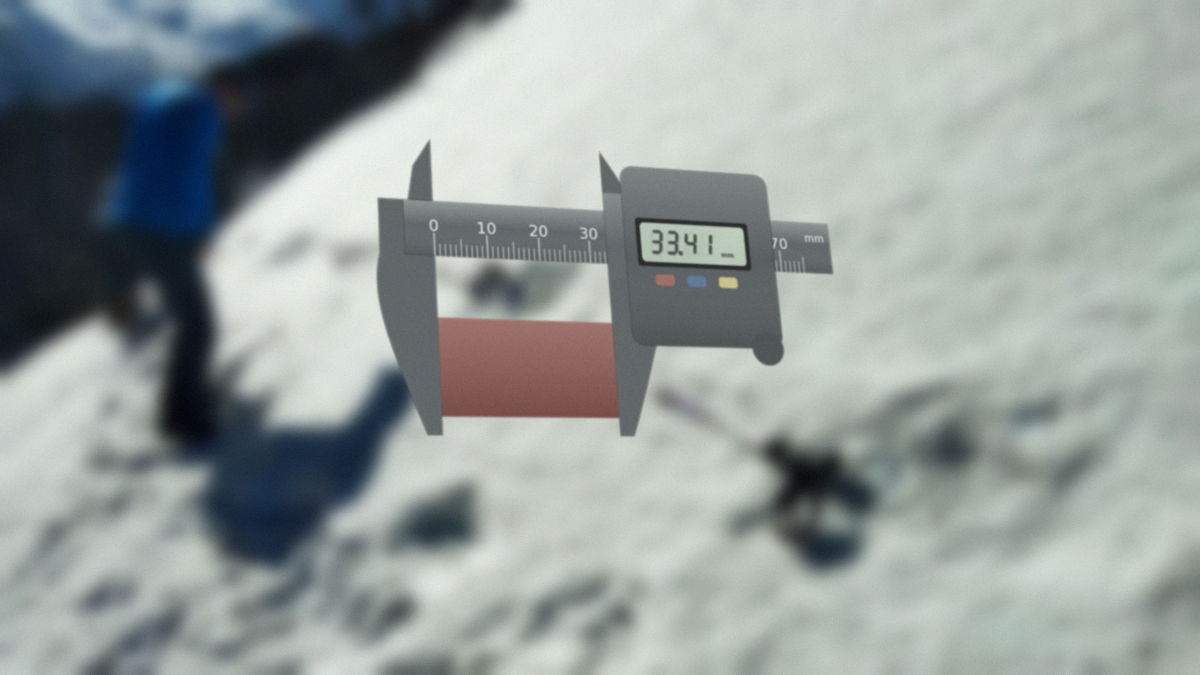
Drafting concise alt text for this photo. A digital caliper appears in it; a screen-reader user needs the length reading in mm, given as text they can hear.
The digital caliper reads 33.41 mm
